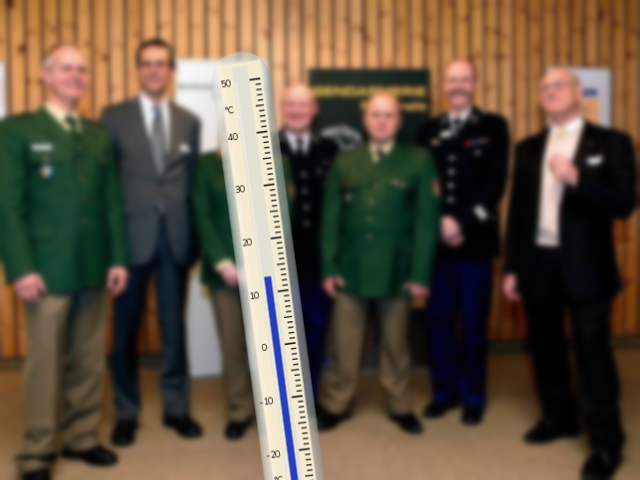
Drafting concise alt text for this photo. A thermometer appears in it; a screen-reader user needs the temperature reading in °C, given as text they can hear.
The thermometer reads 13 °C
